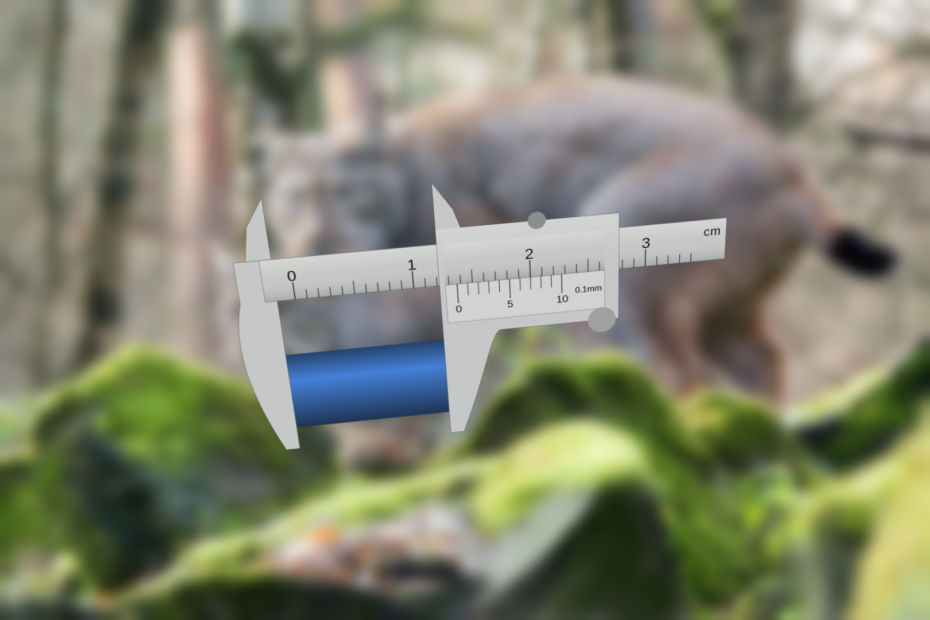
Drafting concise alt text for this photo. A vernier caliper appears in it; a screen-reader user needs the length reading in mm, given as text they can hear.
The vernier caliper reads 13.7 mm
